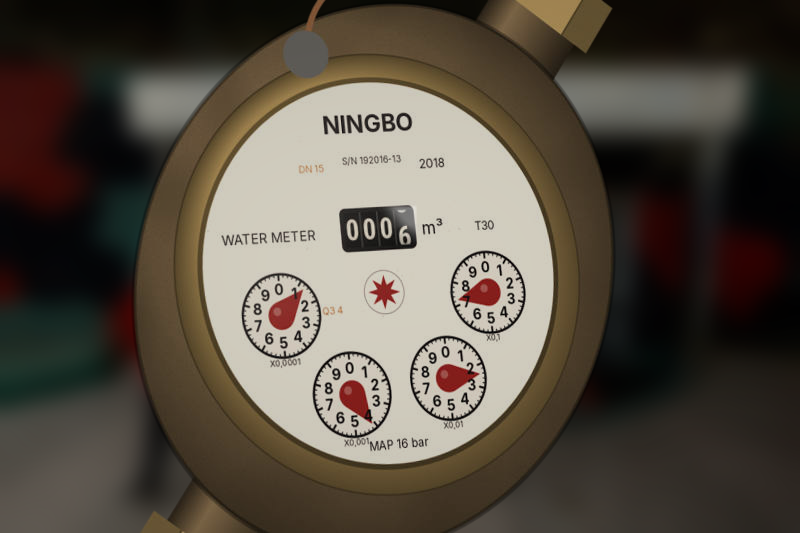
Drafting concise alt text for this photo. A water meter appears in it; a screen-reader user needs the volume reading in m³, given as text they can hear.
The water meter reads 5.7241 m³
